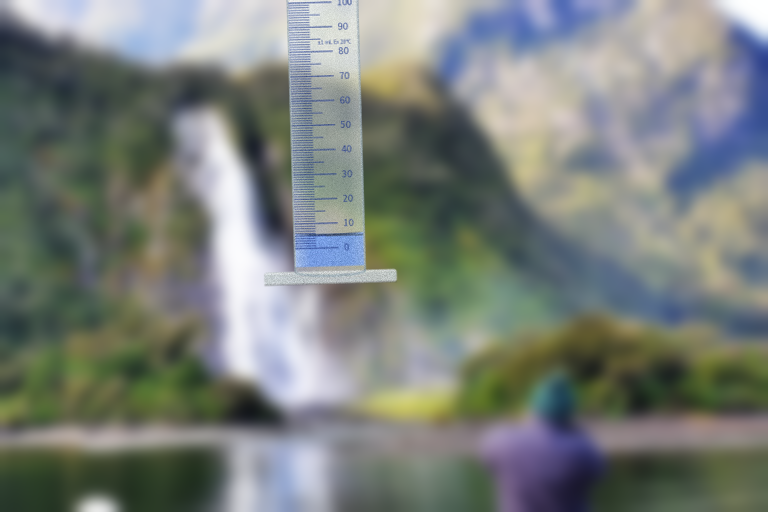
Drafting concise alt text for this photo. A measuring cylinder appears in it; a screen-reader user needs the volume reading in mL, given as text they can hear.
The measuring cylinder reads 5 mL
